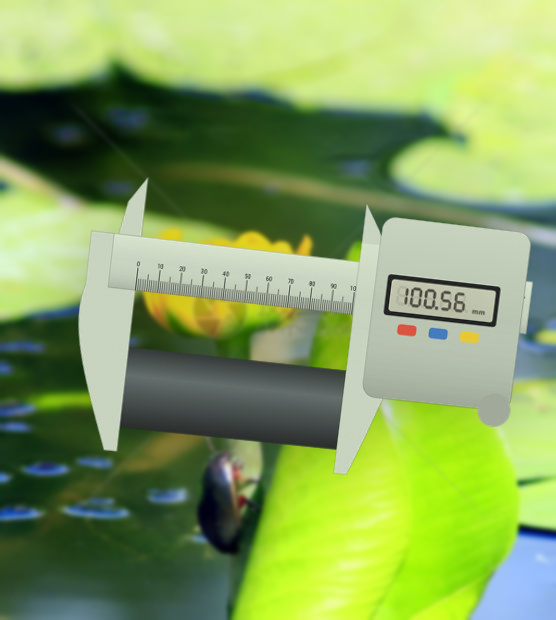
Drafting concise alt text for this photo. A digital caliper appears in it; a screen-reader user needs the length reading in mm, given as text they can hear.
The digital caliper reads 100.56 mm
